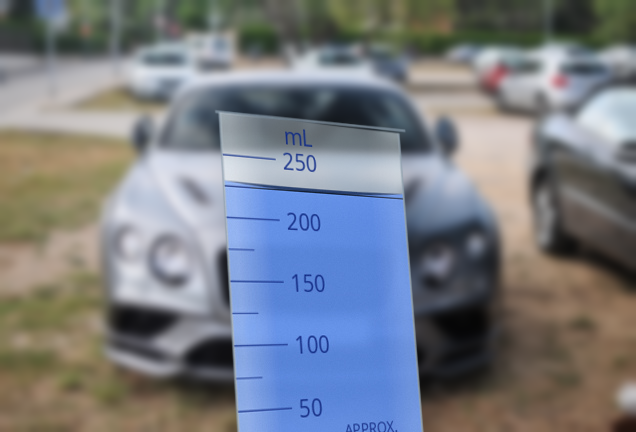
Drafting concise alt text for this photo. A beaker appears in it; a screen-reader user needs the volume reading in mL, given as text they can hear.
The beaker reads 225 mL
